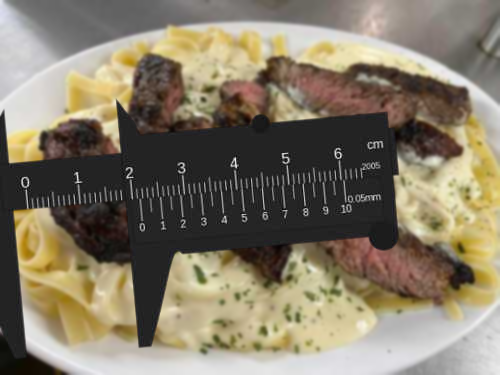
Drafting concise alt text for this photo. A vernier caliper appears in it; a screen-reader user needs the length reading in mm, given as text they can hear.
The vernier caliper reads 21.5 mm
